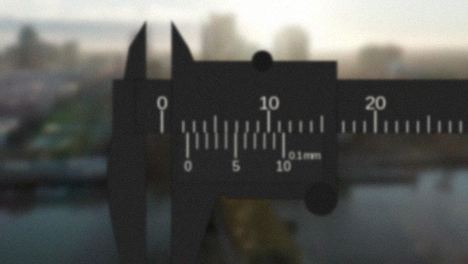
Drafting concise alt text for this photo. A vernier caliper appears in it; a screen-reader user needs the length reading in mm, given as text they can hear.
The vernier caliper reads 2.4 mm
